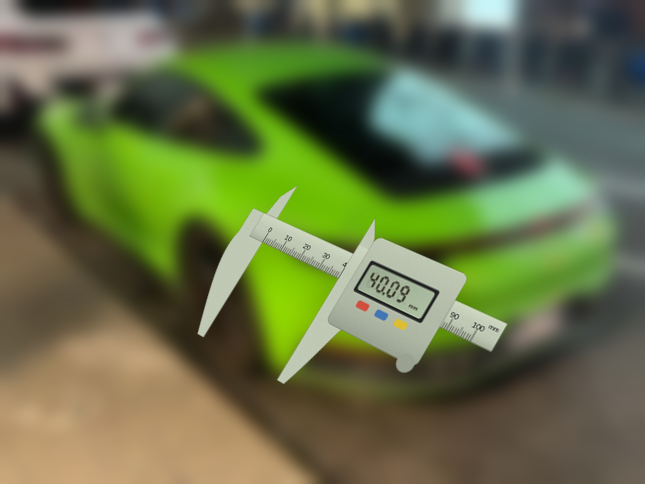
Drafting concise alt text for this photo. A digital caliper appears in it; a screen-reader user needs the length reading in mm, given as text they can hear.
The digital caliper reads 40.09 mm
